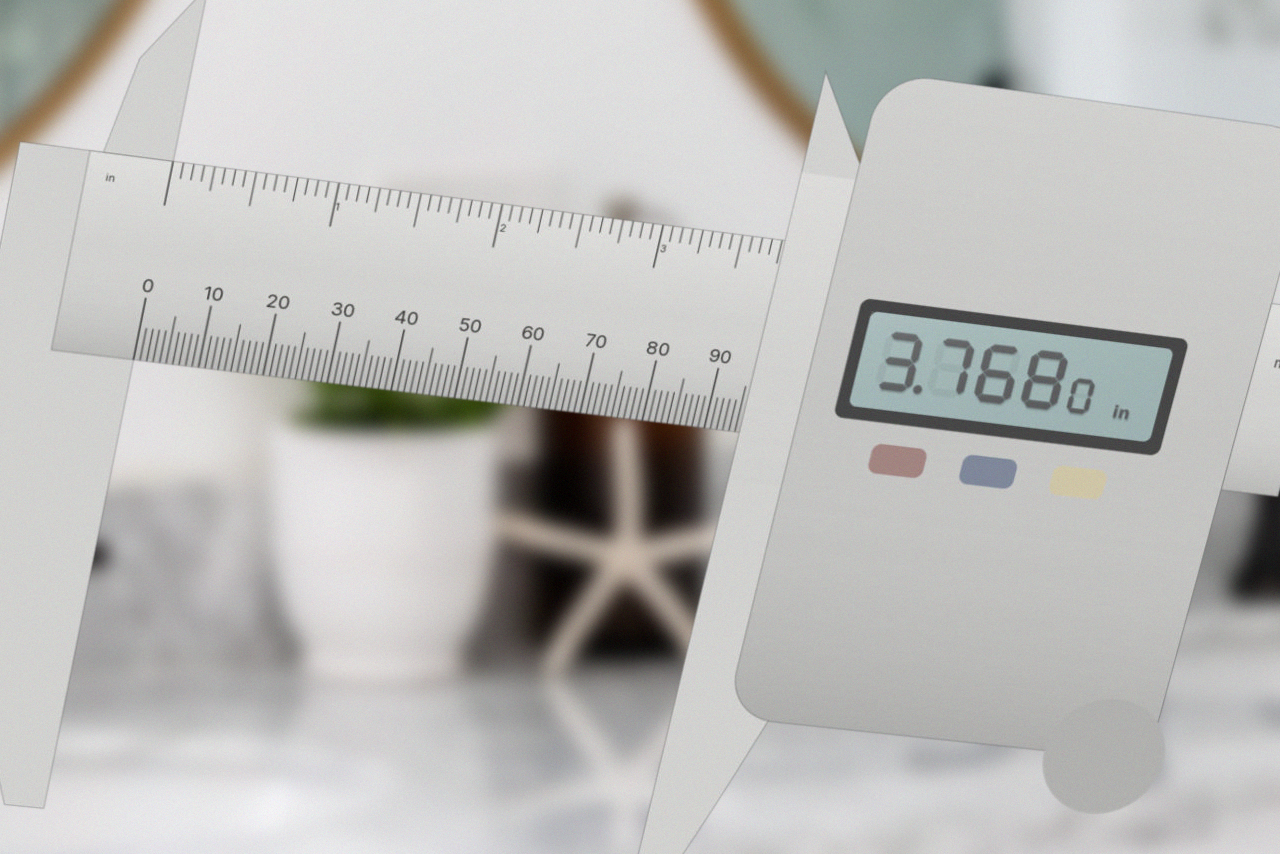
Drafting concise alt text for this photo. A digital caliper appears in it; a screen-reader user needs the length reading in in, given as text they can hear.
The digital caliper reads 3.7680 in
